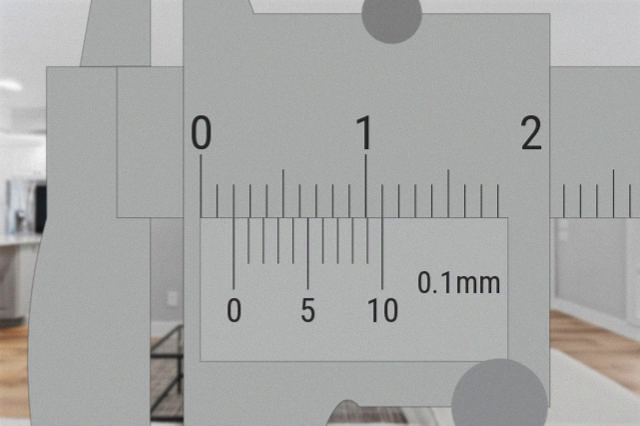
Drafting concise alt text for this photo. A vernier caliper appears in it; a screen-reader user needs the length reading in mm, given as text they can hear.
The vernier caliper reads 2.0 mm
